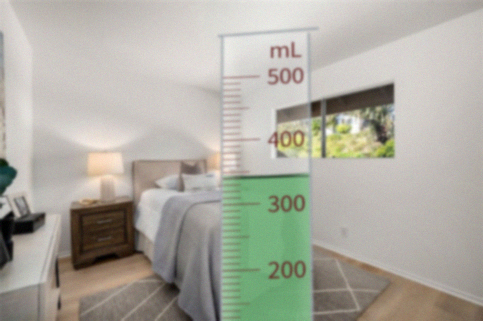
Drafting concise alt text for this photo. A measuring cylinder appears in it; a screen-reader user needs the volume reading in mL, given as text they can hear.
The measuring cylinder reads 340 mL
